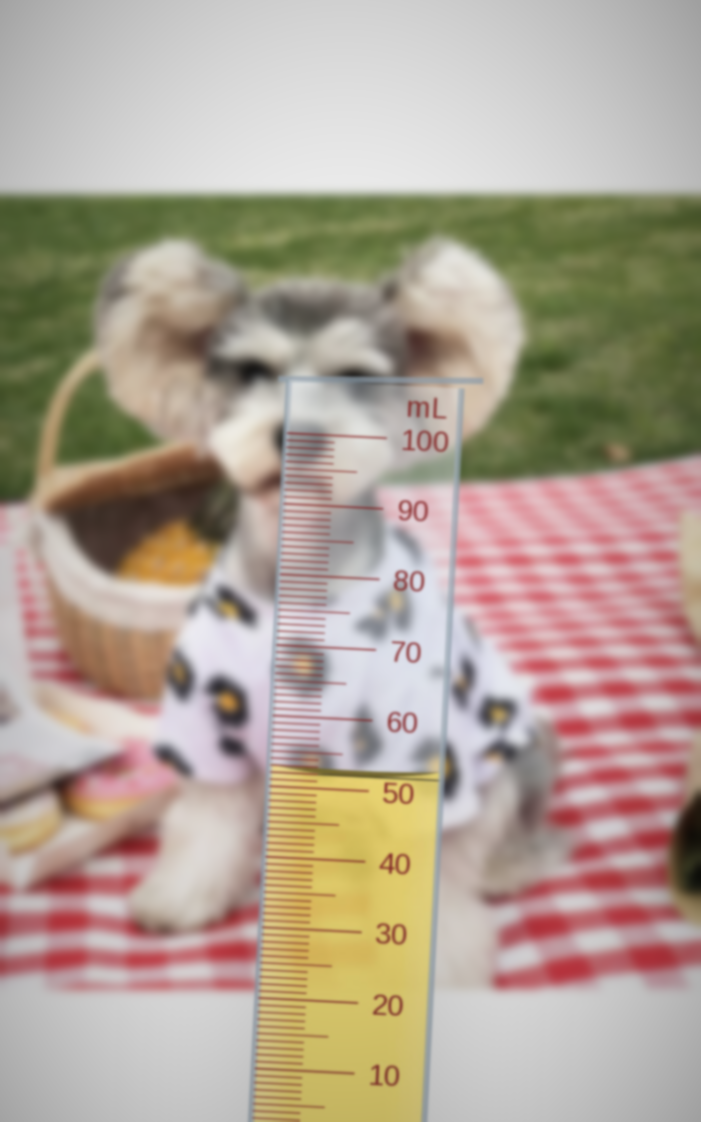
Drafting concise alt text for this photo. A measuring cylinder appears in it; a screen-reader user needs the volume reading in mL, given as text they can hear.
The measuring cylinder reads 52 mL
